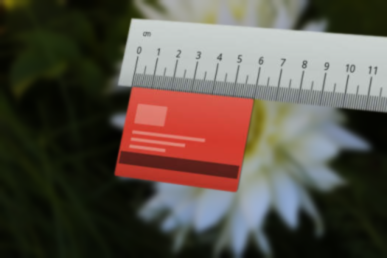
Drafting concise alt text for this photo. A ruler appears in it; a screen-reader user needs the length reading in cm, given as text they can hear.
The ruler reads 6 cm
